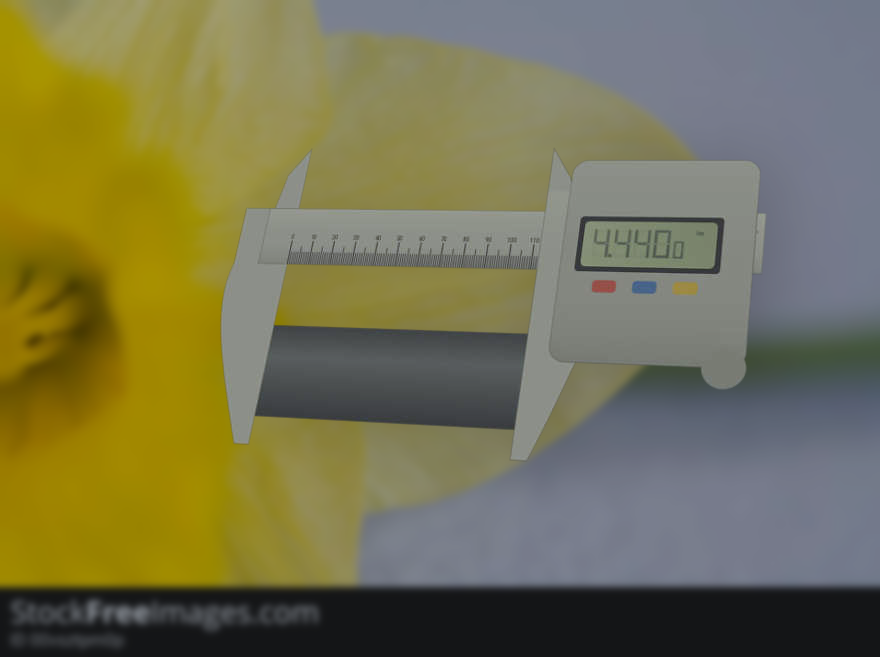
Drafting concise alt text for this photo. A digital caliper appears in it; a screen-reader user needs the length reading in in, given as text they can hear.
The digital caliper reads 4.4400 in
